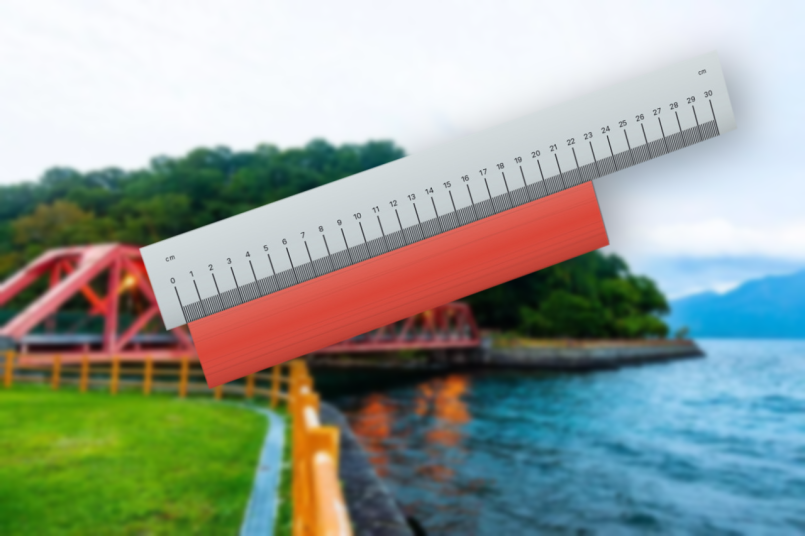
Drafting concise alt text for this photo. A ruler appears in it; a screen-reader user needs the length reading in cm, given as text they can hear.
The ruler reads 22.5 cm
